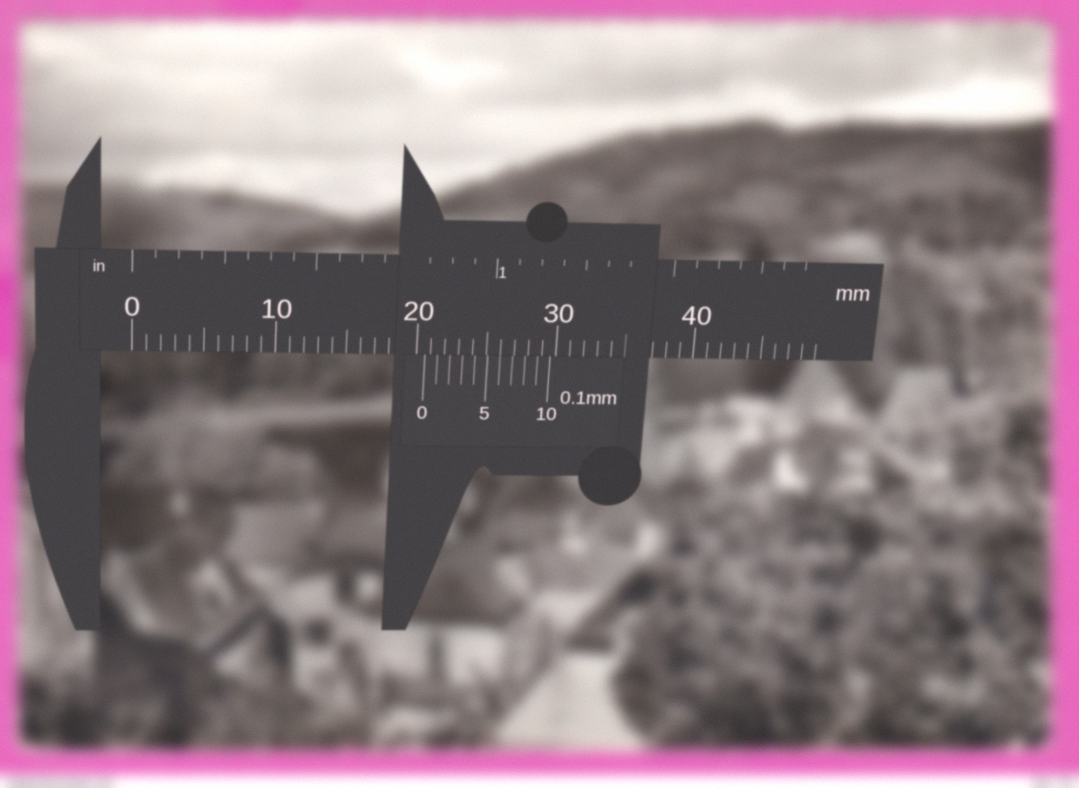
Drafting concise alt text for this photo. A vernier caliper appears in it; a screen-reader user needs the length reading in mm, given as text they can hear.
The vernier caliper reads 20.6 mm
